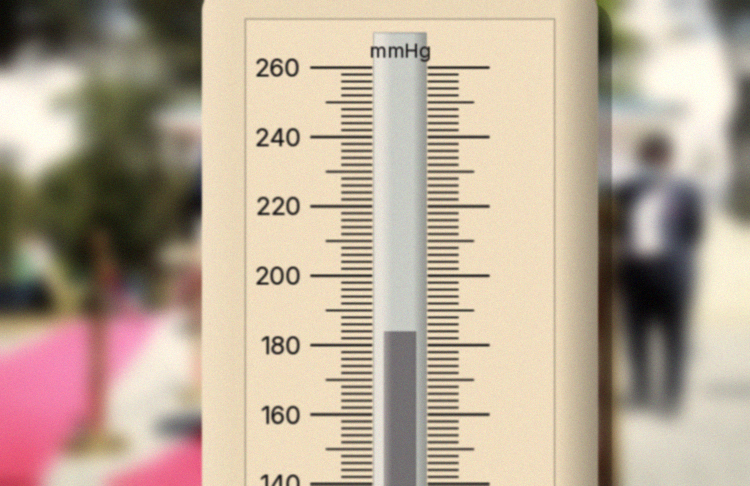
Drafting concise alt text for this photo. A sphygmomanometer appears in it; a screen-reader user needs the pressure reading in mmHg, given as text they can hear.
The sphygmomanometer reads 184 mmHg
